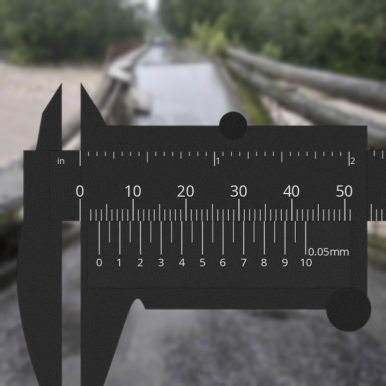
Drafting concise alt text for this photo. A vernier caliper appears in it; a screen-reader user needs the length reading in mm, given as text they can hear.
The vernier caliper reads 3.6 mm
